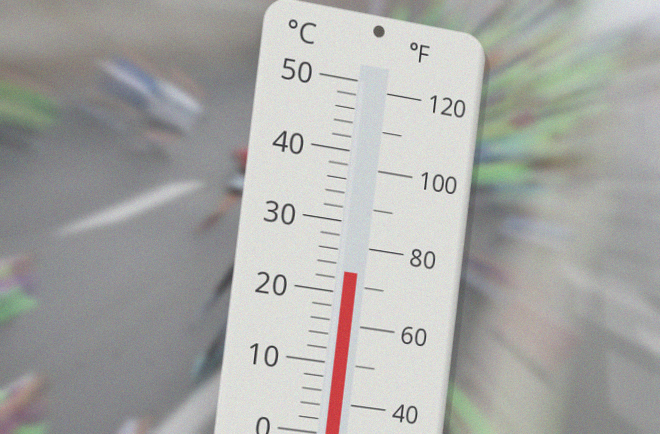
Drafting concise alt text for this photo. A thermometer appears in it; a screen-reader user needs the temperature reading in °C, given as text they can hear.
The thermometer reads 23 °C
